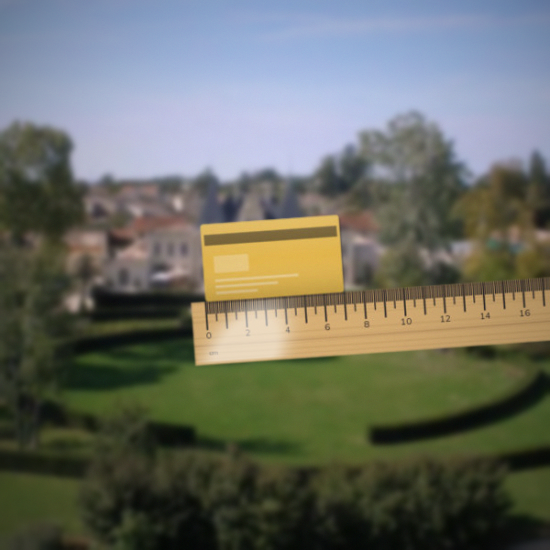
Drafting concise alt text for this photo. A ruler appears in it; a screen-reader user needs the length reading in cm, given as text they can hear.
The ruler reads 7 cm
